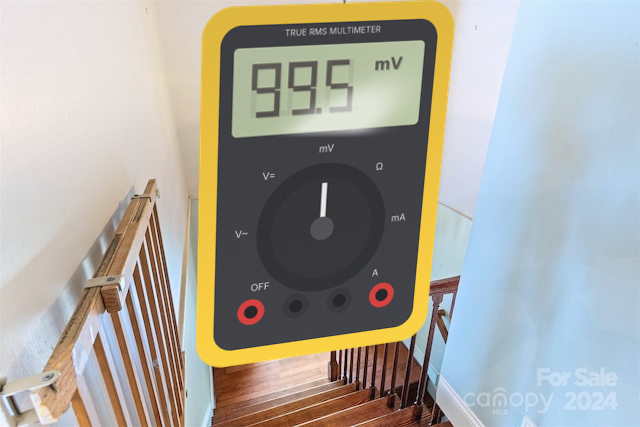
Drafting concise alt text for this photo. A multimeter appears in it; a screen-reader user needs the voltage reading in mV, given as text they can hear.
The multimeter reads 99.5 mV
